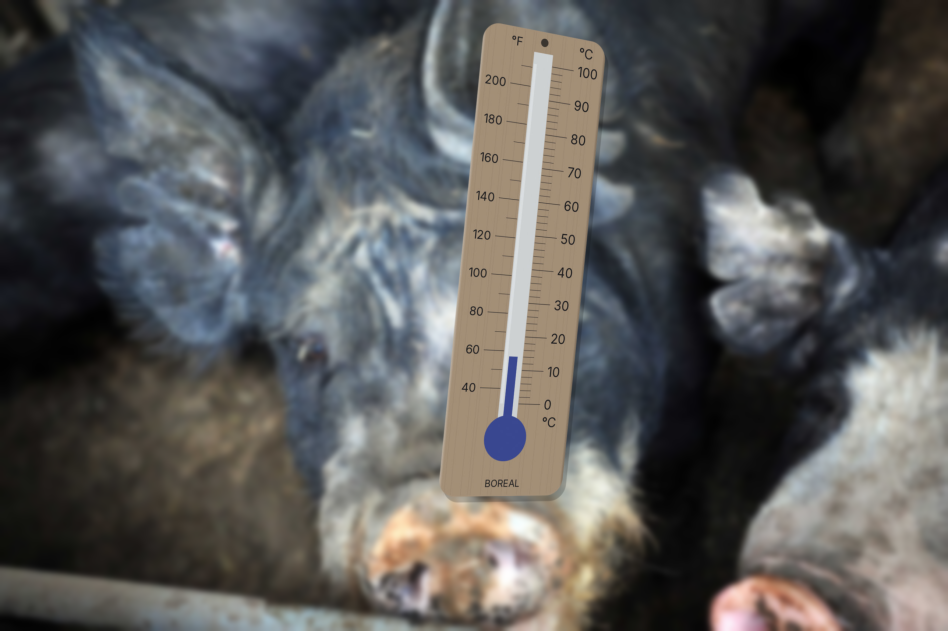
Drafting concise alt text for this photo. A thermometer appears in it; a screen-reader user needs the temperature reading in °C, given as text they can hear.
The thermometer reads 14 °C
